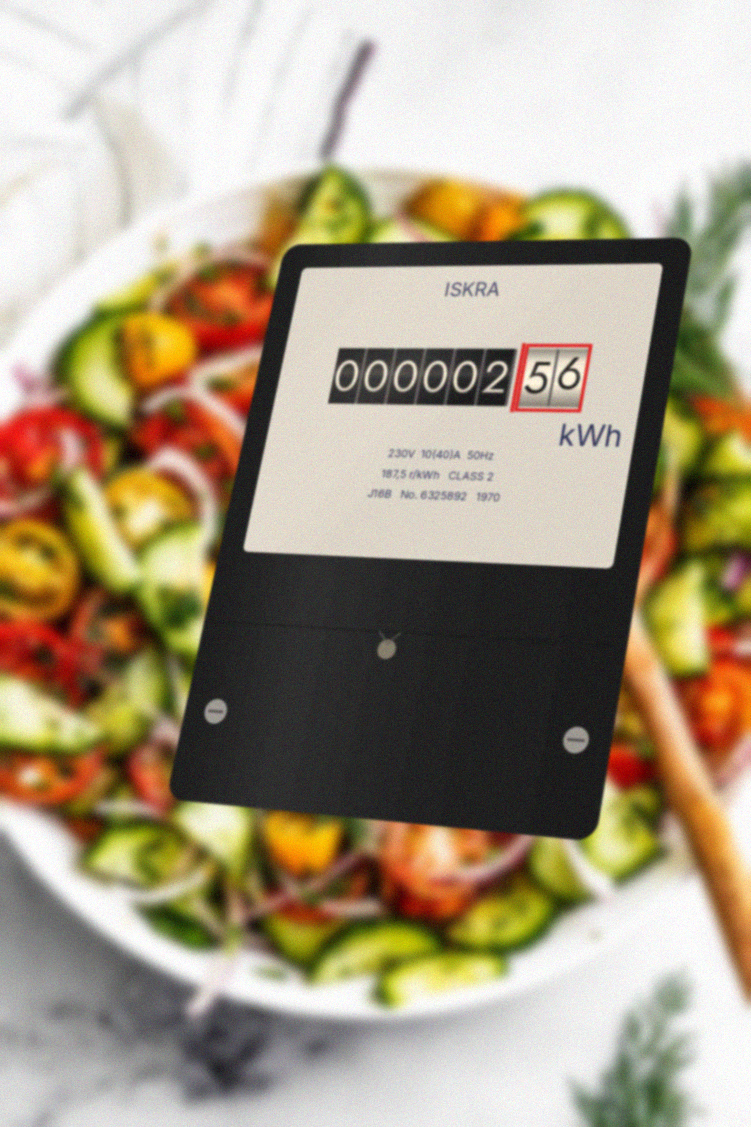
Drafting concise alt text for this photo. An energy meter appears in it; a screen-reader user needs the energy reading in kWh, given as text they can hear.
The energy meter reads 2.56 kWh
